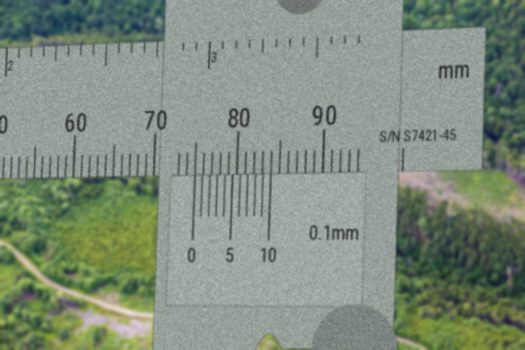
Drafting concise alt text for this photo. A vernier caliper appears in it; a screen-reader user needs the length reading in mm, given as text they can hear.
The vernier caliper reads 75.0 mm
